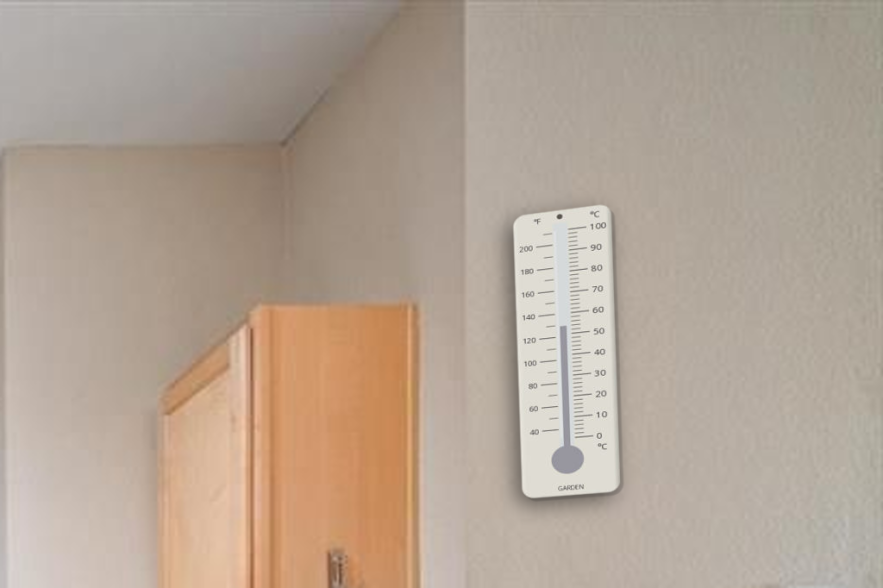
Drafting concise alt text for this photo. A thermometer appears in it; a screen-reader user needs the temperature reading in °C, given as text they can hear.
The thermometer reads 54 °C
